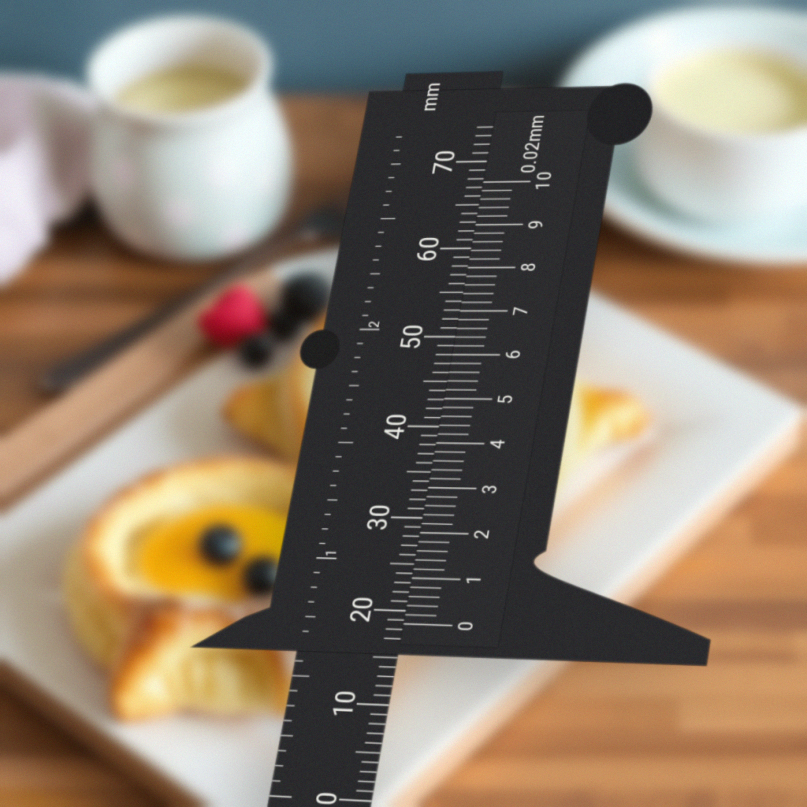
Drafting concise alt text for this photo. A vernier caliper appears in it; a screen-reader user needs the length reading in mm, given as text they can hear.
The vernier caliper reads 18.6 mm
